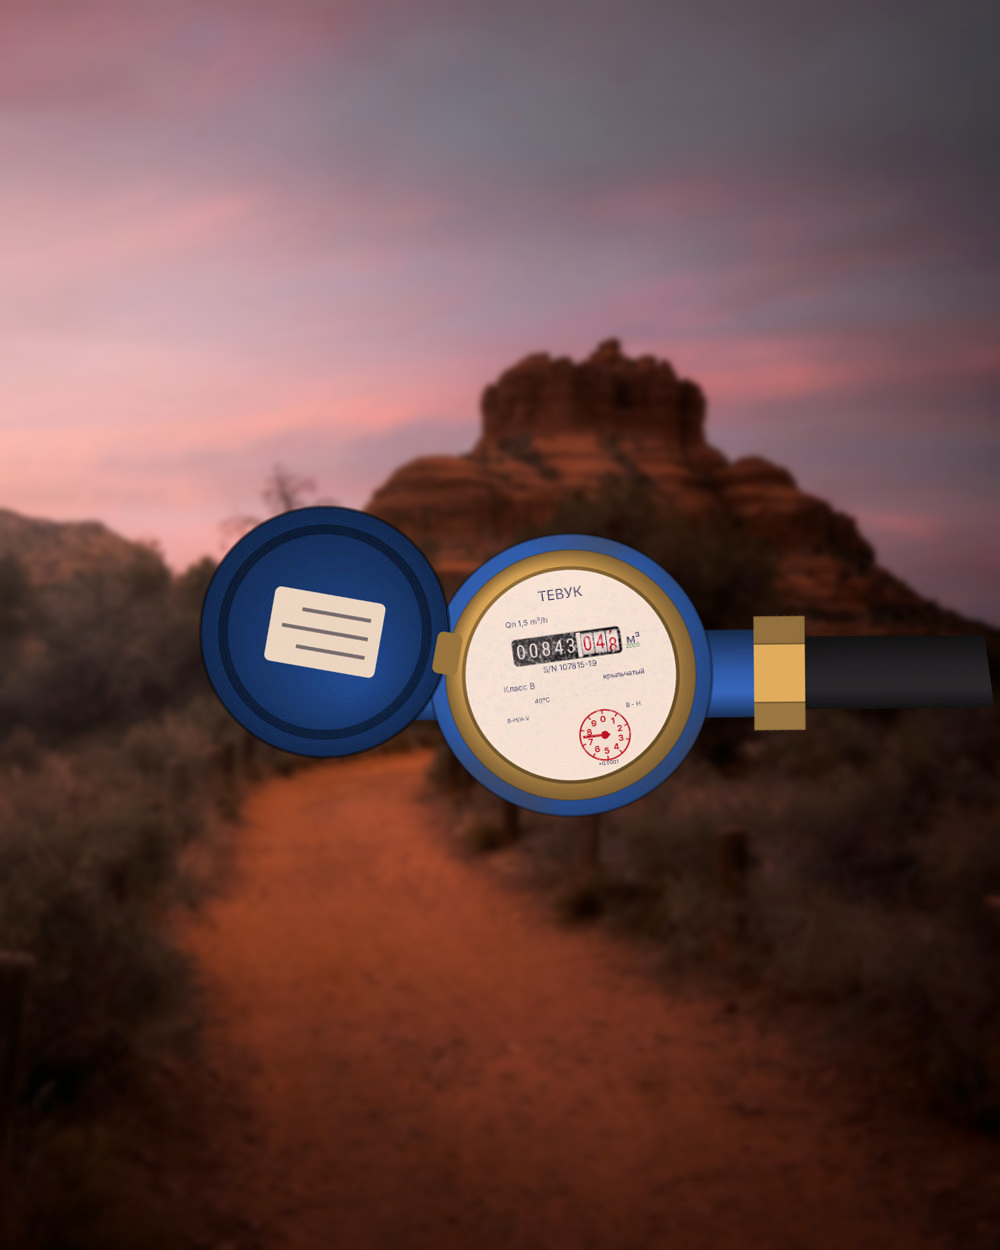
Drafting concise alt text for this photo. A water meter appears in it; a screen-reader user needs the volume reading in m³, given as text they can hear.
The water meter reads 843.0477 m³
